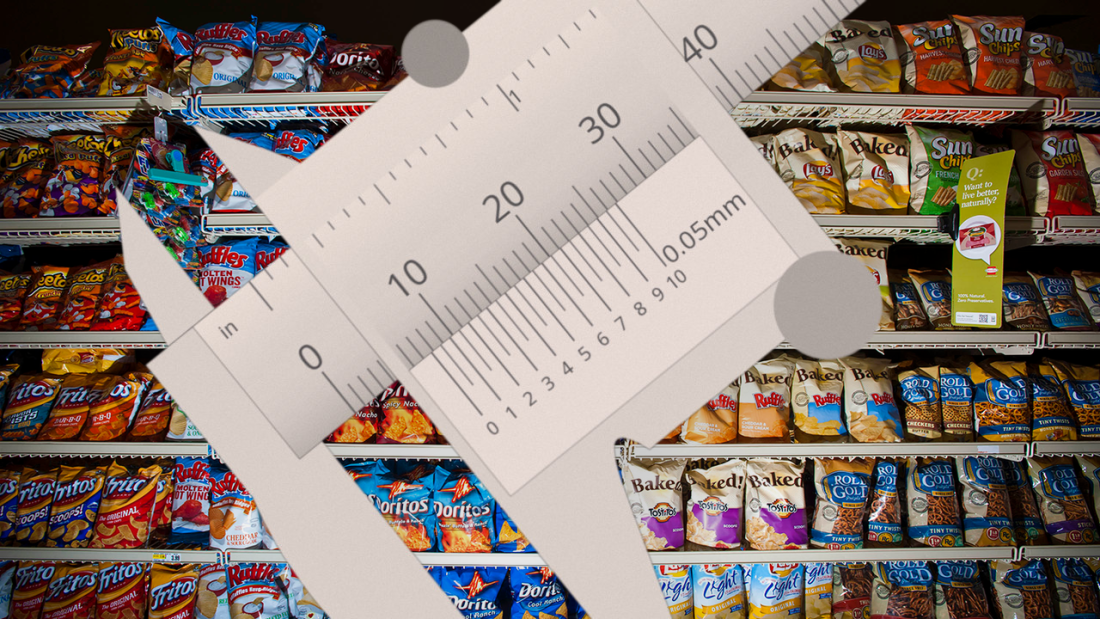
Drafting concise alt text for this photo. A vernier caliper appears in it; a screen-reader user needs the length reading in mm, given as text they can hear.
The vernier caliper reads 7.8 mm
